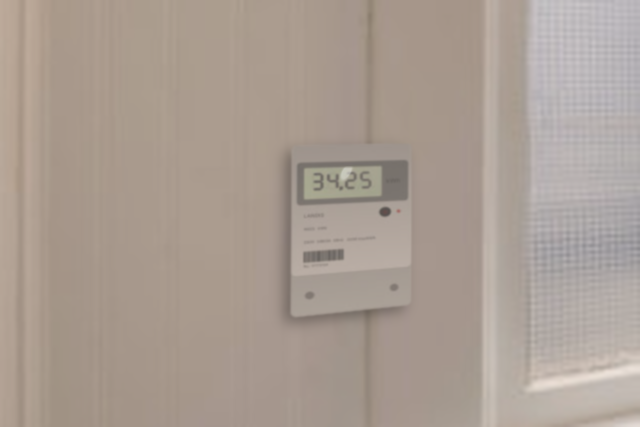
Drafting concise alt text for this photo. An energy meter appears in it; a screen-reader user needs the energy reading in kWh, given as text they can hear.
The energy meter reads 34.25 kWh
